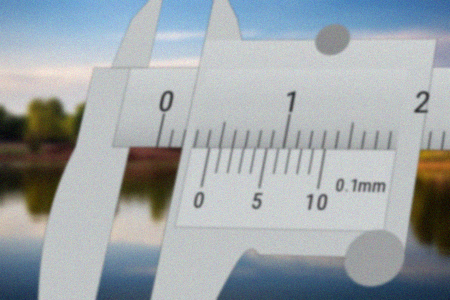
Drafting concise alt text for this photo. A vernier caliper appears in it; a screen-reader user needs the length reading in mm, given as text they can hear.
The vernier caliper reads 4.2 mm
